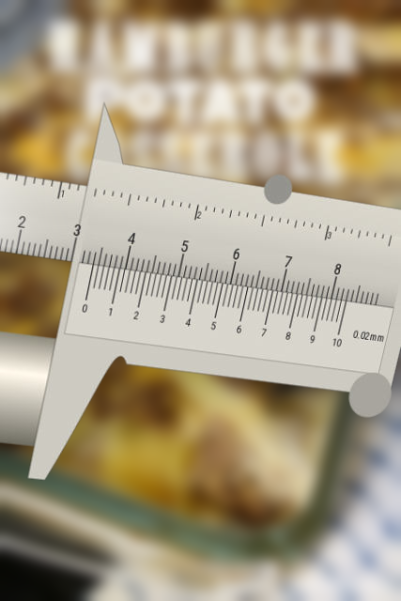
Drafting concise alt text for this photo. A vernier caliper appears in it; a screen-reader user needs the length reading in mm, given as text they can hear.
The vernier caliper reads 34.0 mm
